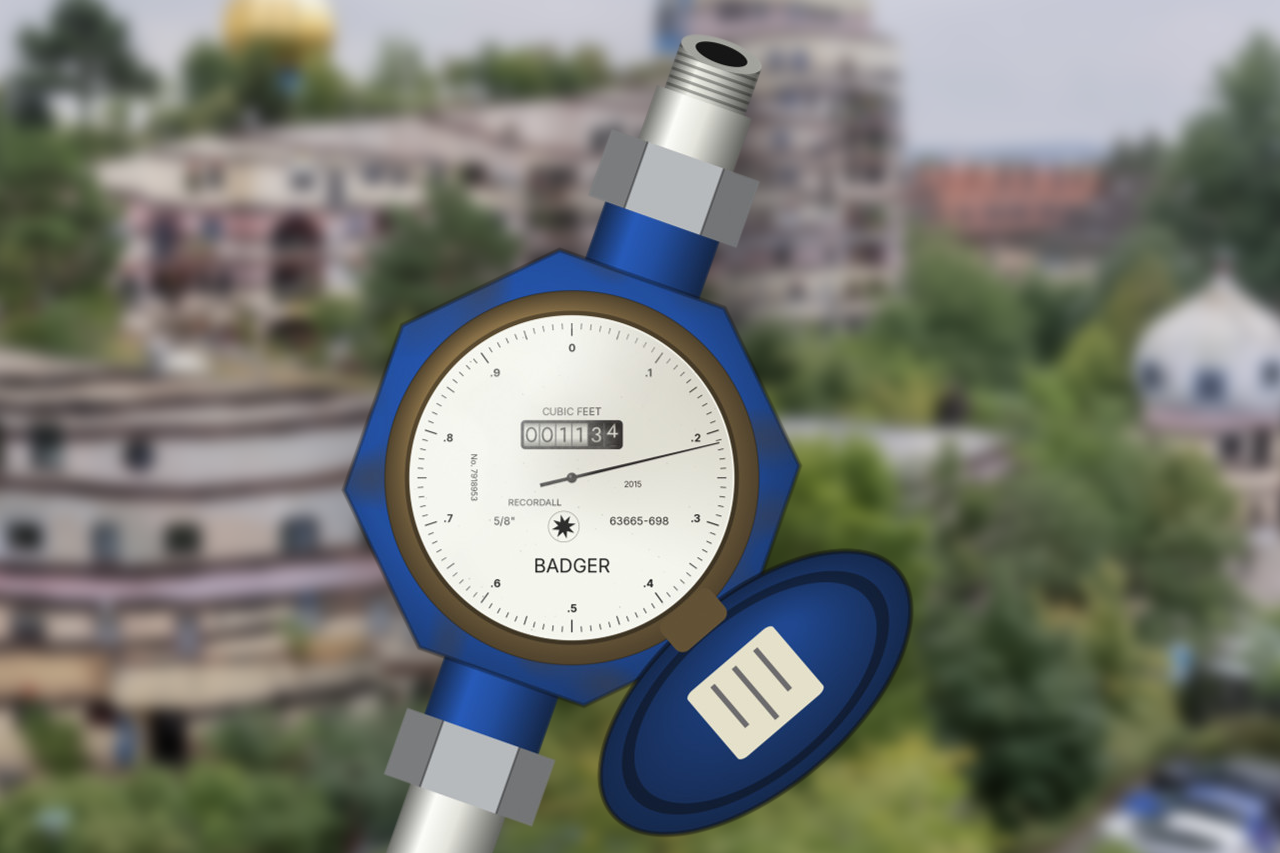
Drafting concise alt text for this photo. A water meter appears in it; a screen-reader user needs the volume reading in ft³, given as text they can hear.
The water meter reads 1134.21 ft³
